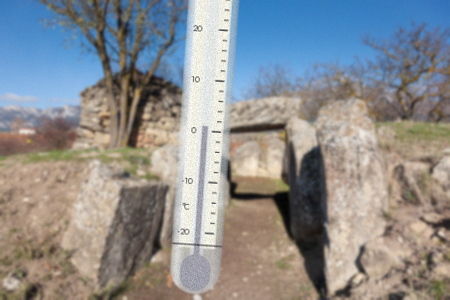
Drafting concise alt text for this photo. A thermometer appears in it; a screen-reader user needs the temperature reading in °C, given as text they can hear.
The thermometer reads 1 °C
